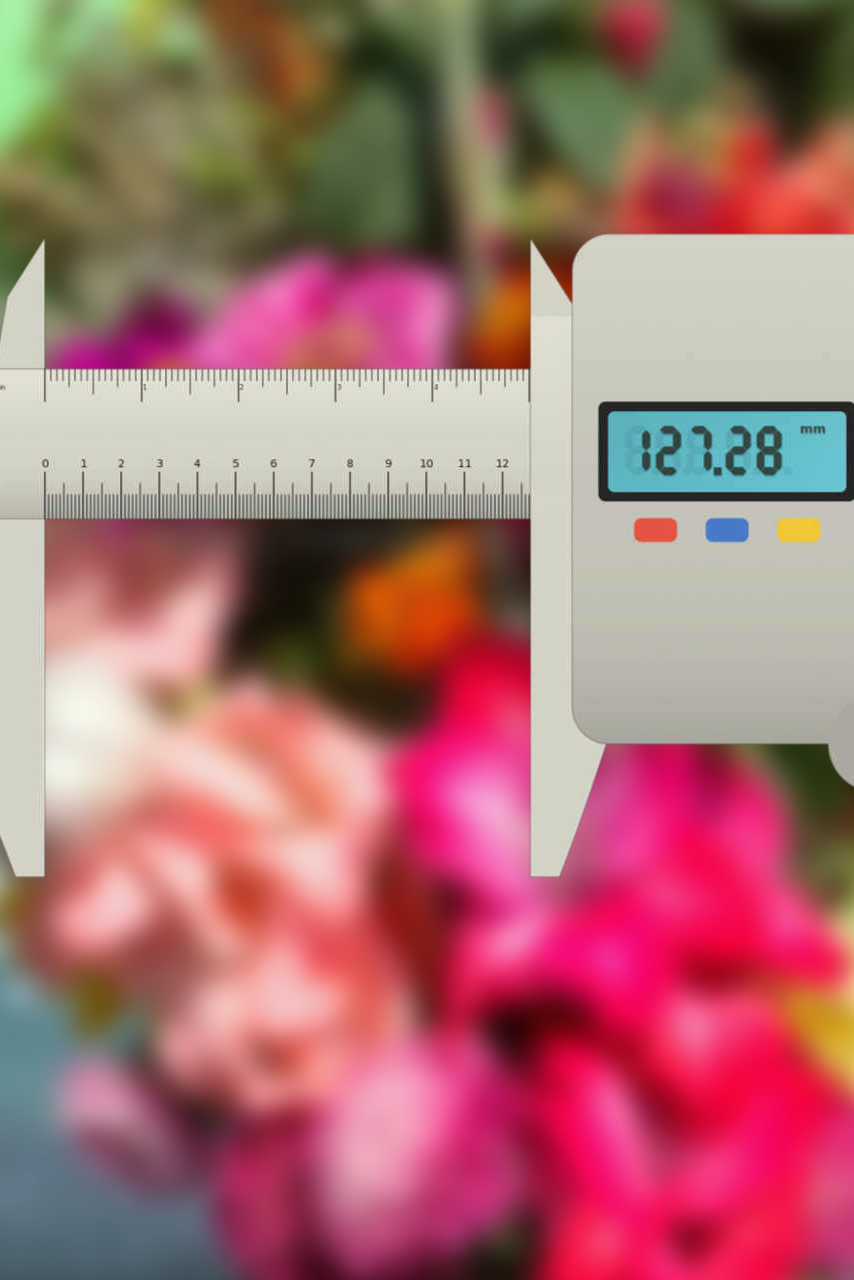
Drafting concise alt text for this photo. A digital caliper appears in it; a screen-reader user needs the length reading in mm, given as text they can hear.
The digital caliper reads 127.28 mm
